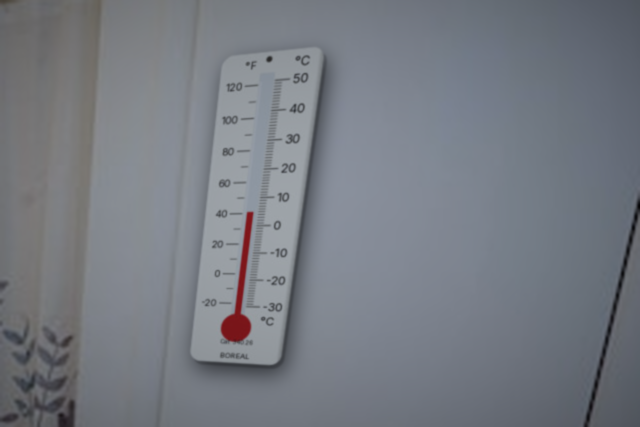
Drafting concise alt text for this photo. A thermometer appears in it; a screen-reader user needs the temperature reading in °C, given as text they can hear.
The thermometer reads 5 °C
